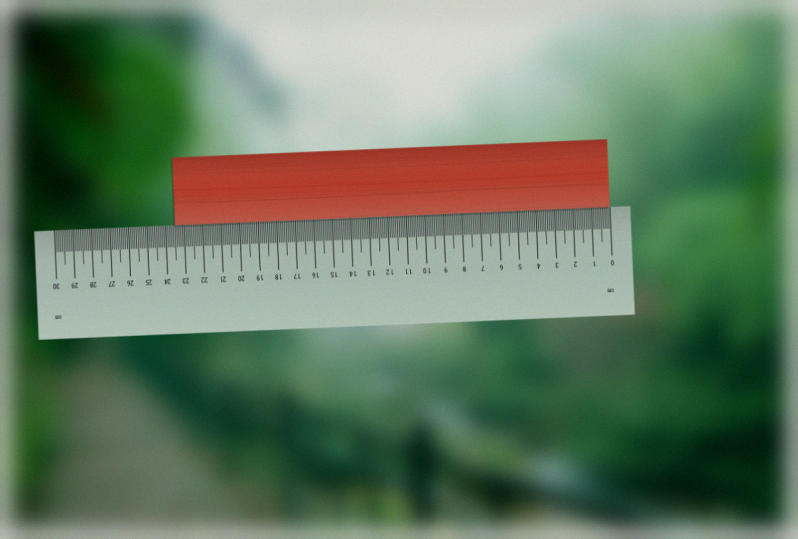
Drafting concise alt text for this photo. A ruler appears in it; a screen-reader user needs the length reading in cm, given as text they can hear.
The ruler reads 23.5 cm
